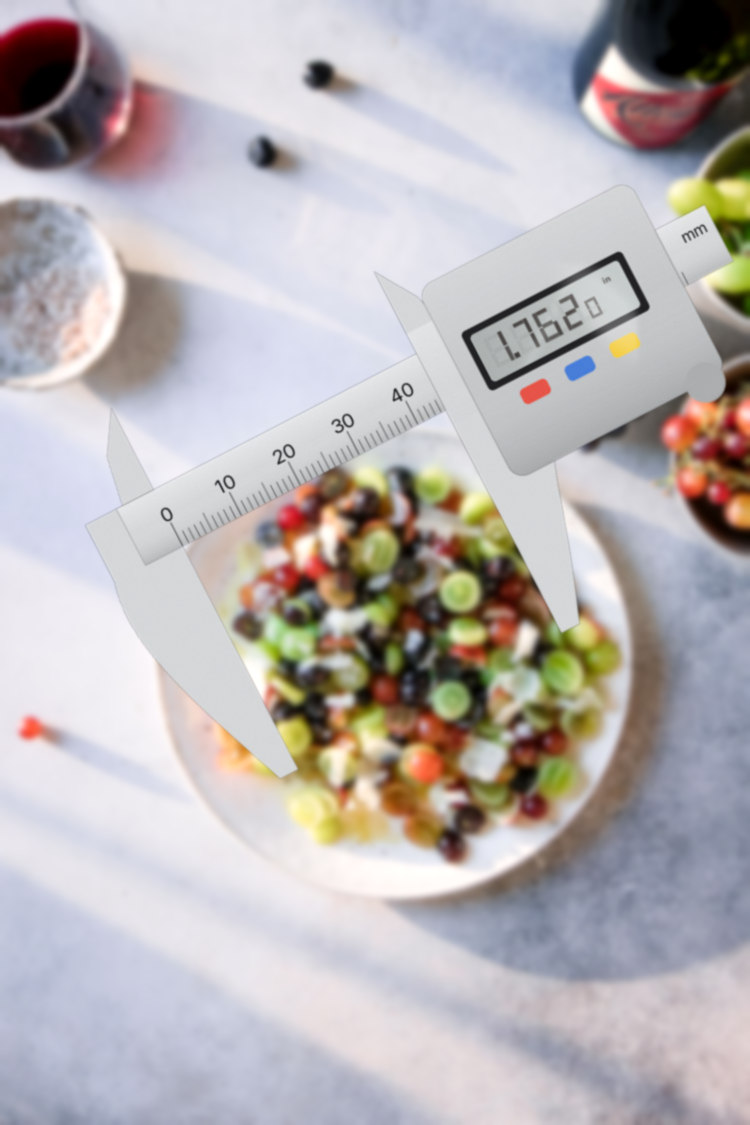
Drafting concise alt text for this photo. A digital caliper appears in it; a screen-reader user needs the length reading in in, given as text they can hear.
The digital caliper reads 1.7620 in
